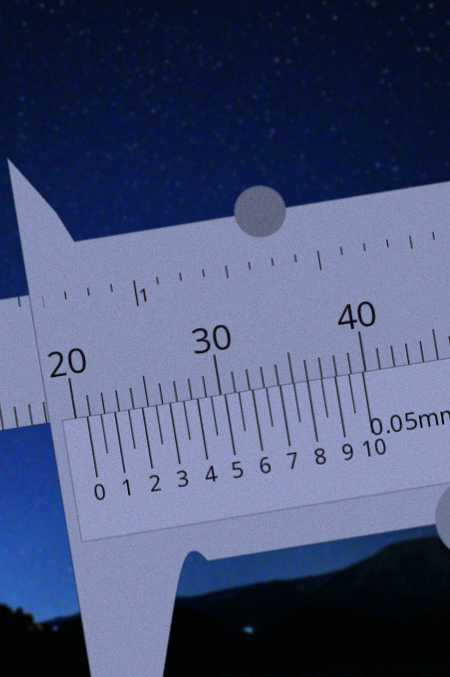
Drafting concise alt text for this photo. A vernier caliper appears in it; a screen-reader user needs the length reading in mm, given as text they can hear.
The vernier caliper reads 20.8 mm
